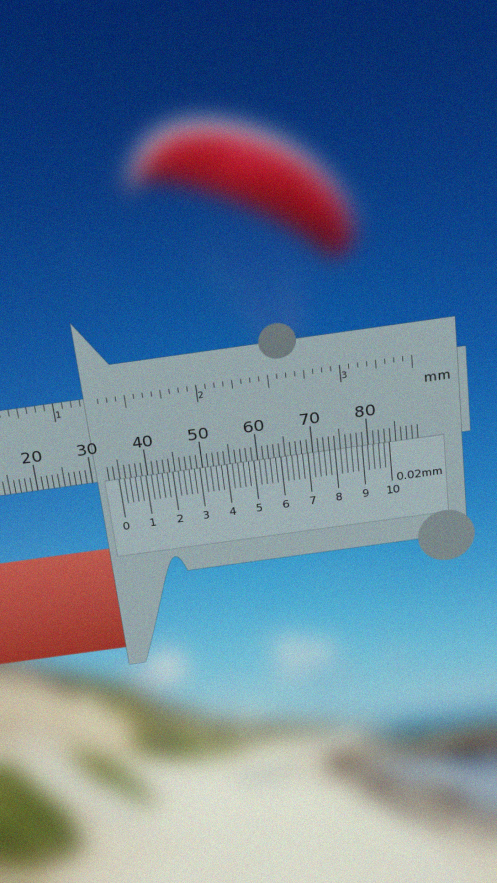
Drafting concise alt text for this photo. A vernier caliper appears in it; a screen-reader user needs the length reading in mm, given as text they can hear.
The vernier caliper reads 34.8 mm
